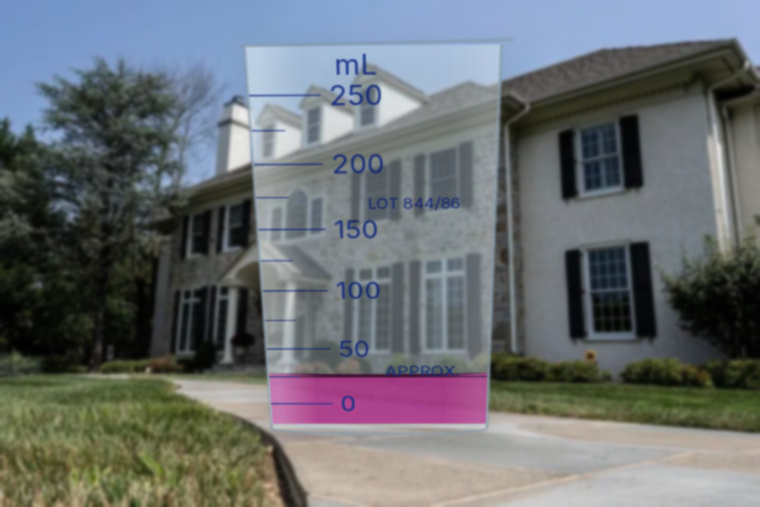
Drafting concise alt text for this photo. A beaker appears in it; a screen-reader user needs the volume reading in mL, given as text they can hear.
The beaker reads 25 mL
